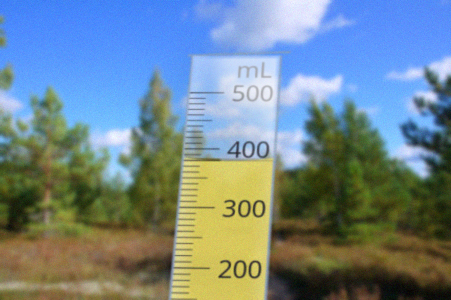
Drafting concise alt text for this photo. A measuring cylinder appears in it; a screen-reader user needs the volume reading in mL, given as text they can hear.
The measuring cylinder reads 380 mL
